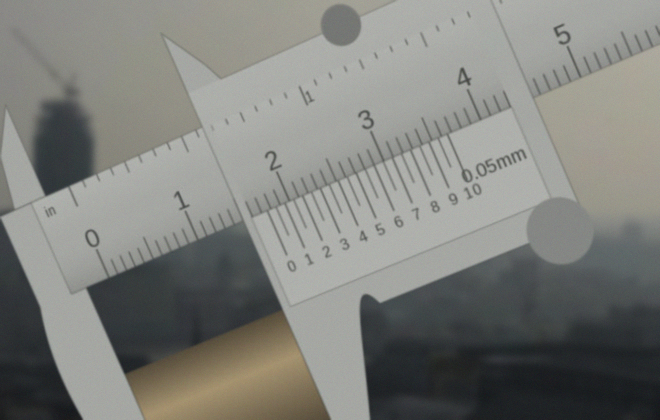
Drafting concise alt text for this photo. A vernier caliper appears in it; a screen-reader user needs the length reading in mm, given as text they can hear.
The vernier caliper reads 17.6 mm
